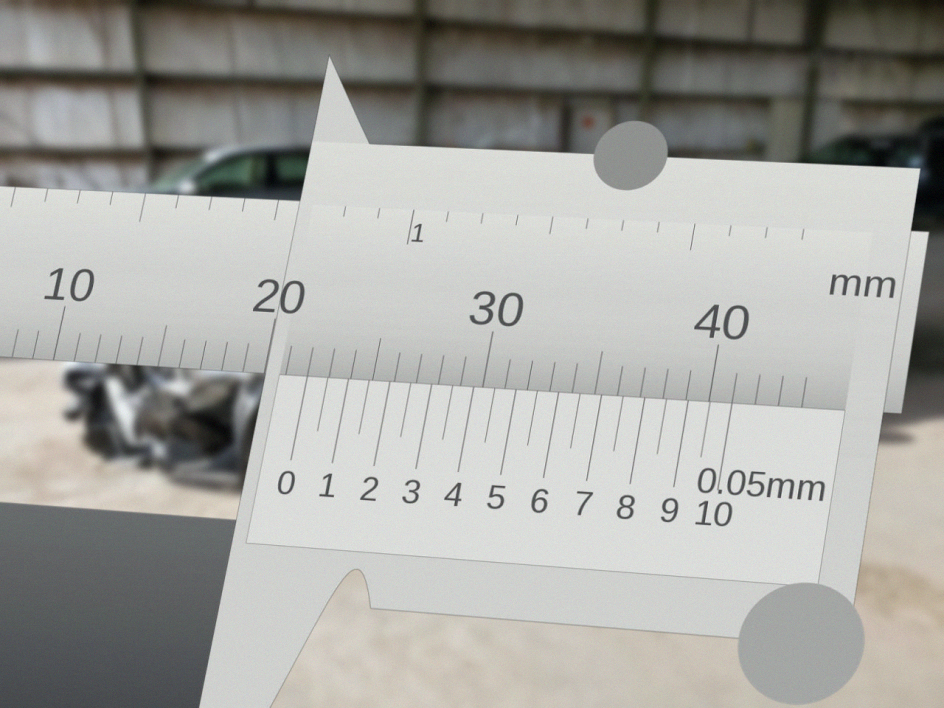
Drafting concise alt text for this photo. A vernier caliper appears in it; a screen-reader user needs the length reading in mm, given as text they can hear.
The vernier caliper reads 22.00 mm
